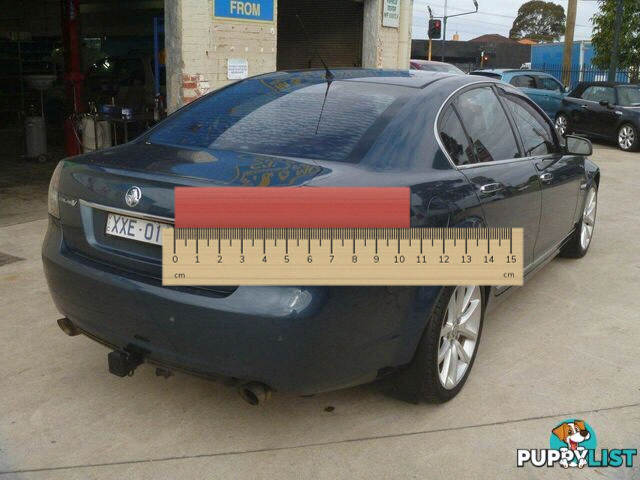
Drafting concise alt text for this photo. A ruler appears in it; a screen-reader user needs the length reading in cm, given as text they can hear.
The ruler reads 10.5 cm
